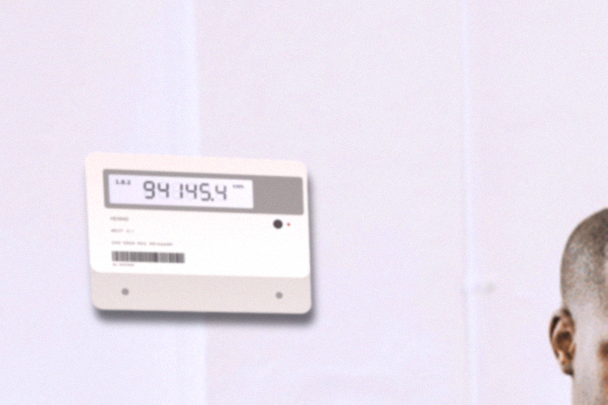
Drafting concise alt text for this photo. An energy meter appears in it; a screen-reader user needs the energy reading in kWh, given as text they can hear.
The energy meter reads 94145.4 kWh
